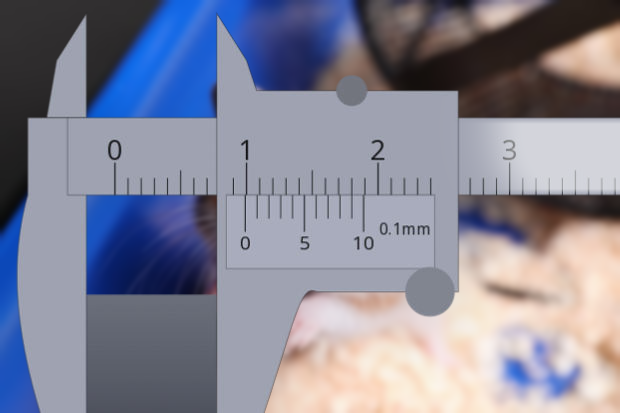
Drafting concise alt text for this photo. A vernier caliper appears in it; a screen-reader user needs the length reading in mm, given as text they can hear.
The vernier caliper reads 9.9 mm
